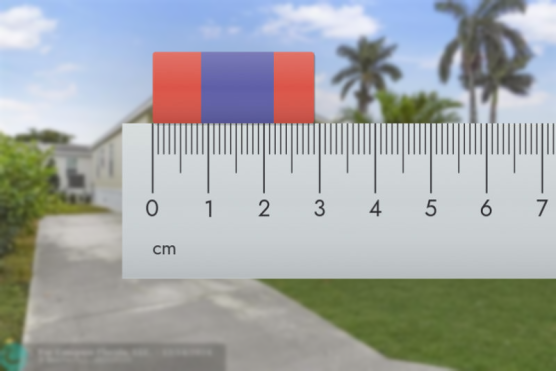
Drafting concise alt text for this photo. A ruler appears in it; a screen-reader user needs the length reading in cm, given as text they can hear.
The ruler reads 2.9 cm
